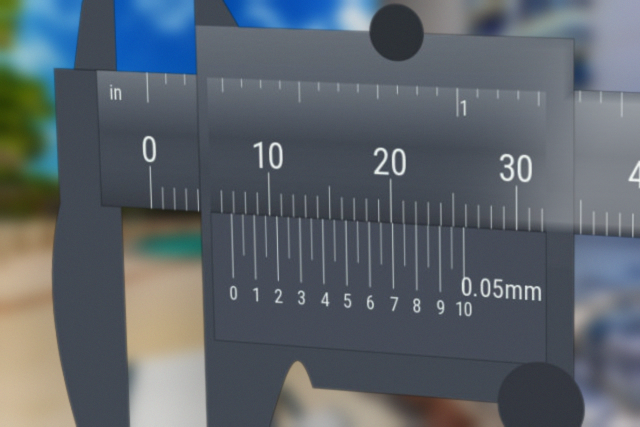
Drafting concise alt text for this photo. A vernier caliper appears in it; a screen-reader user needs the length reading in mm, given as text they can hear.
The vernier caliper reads 6.8 mm
